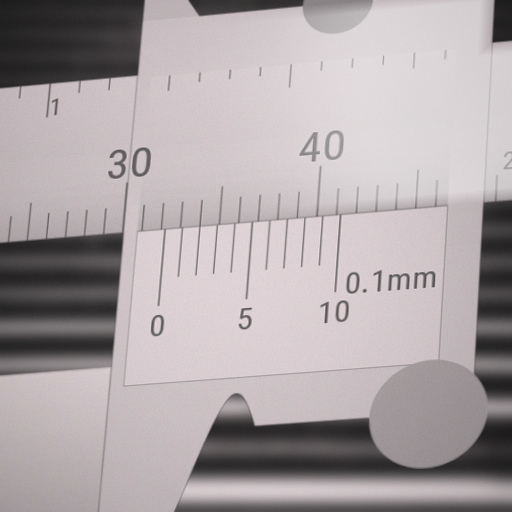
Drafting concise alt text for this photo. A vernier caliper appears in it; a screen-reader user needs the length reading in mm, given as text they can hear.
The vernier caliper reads 32.2 mm
